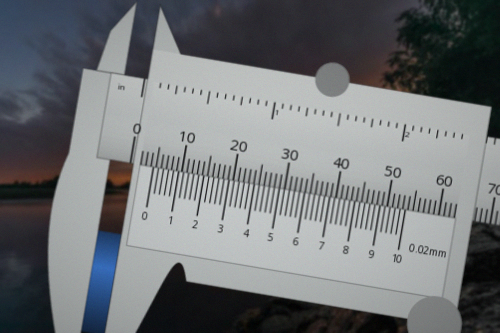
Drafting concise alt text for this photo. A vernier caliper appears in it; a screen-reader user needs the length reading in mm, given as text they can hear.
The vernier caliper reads 4.5 mm
